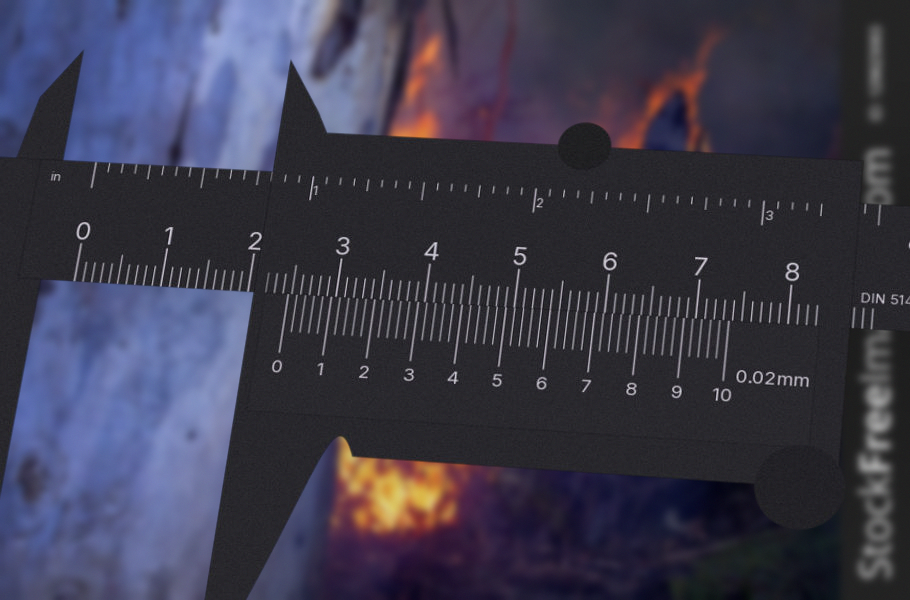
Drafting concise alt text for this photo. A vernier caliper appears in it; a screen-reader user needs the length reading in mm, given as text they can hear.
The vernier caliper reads 24.6 mm
